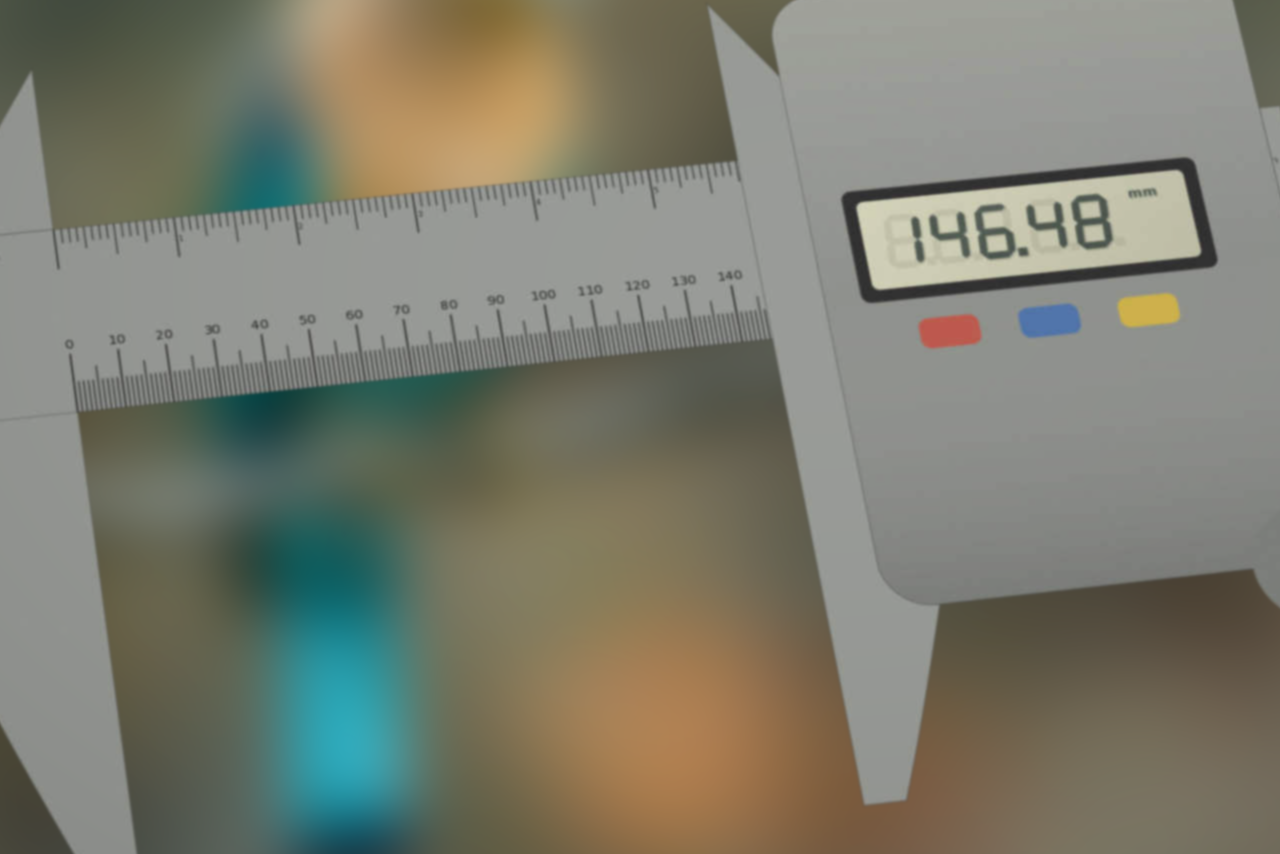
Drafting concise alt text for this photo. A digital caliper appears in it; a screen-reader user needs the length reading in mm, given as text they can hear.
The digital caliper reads 146.48 mm
